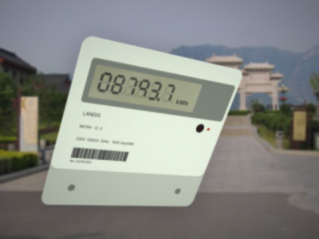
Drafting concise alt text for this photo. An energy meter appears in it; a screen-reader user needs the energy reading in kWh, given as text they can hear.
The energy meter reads 8793.7 kWh
